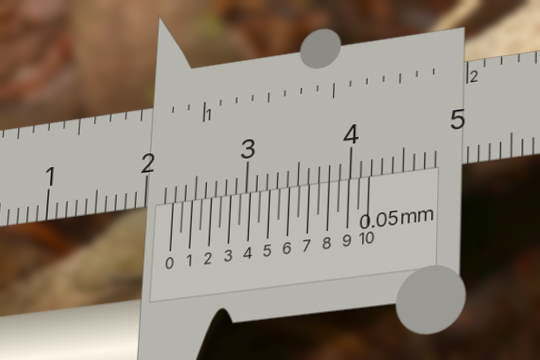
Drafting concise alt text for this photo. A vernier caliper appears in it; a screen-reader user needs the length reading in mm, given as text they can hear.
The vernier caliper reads 22.8 mm
